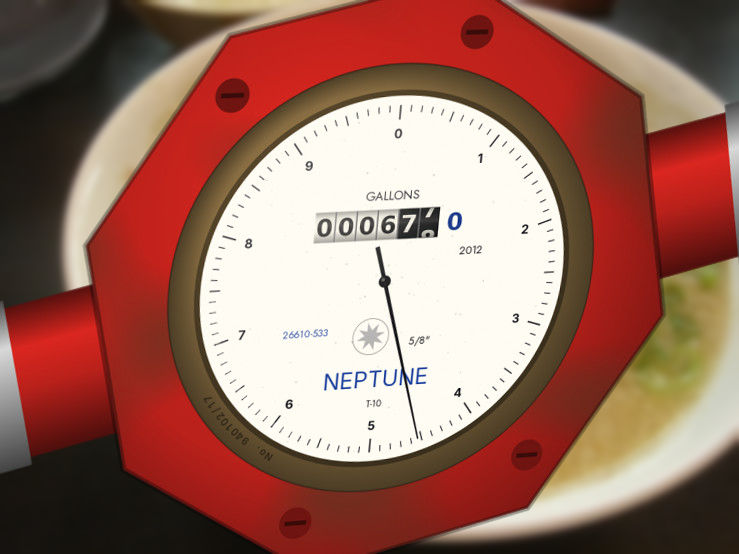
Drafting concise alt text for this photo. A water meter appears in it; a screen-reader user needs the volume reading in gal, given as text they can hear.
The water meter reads 6774.5 gal
